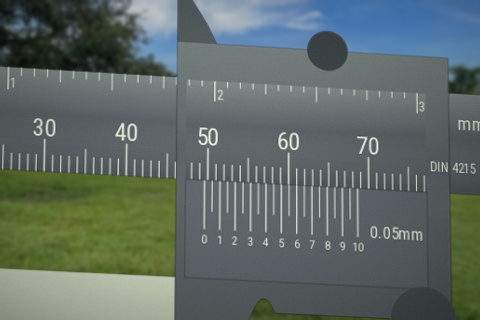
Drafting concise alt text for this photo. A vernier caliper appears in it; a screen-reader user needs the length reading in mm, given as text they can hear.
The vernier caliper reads 49.6 mm
